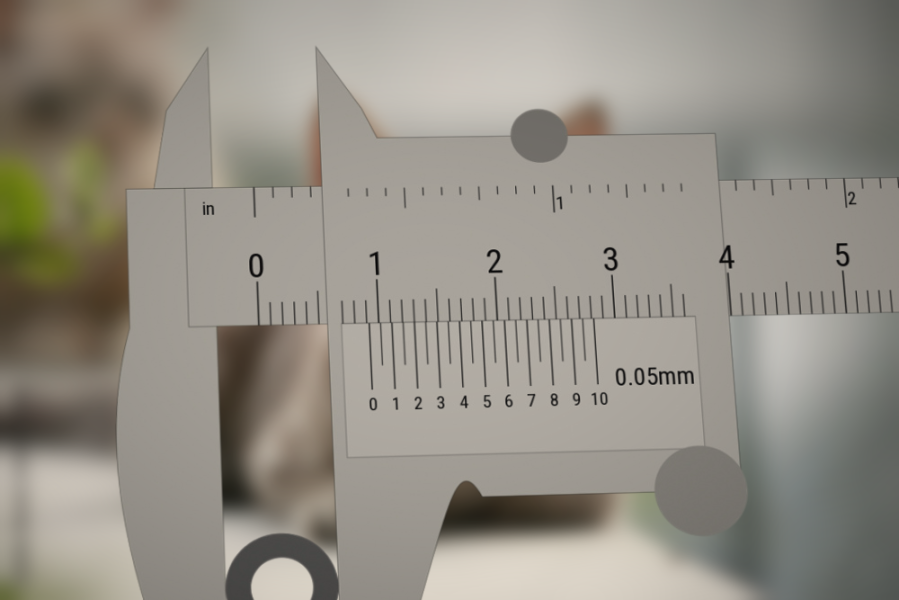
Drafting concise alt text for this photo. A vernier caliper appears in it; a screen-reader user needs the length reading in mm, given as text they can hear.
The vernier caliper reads 9.2 mm
